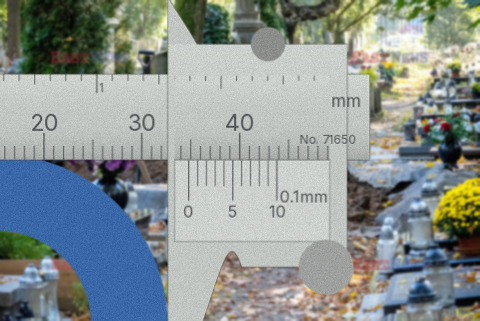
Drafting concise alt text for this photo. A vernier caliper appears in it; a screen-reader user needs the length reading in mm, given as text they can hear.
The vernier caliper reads 34.8 mm
